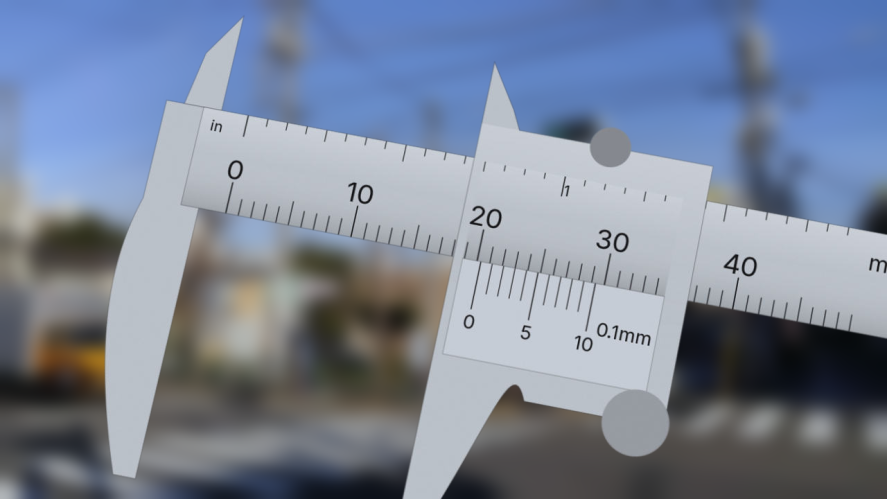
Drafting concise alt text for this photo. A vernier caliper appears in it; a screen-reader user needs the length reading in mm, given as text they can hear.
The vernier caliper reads 20.3 mm
